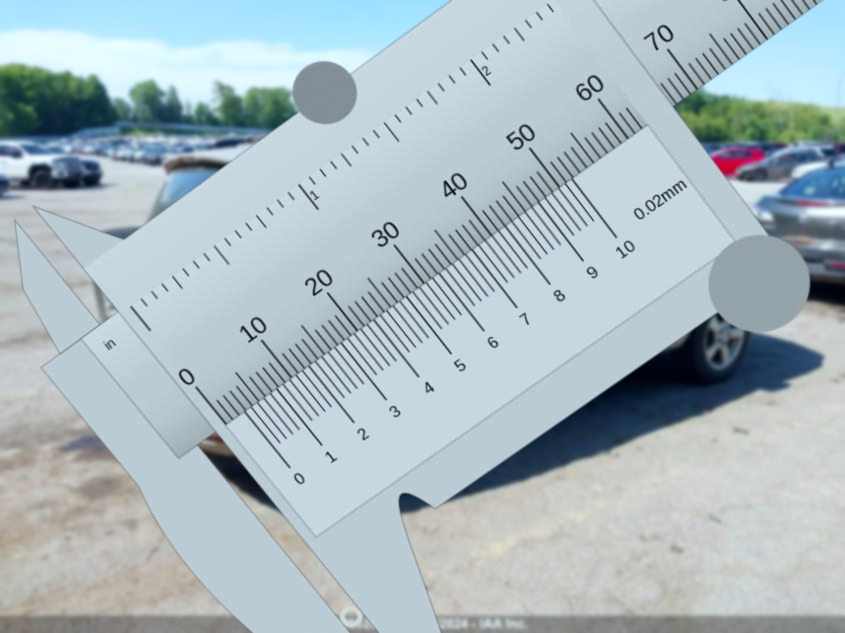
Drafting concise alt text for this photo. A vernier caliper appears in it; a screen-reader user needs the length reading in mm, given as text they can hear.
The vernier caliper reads 2.8 mm
